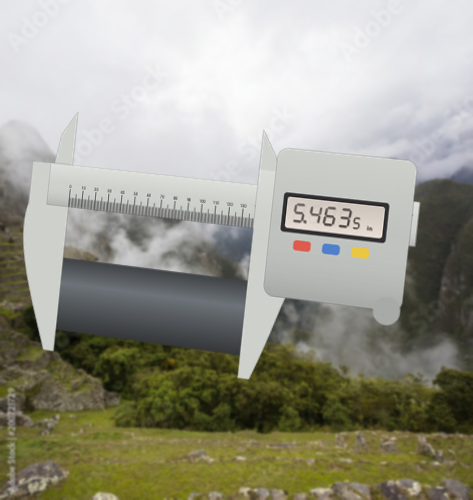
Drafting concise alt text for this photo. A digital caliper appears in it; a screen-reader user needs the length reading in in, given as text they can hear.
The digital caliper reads 5.4635 in
